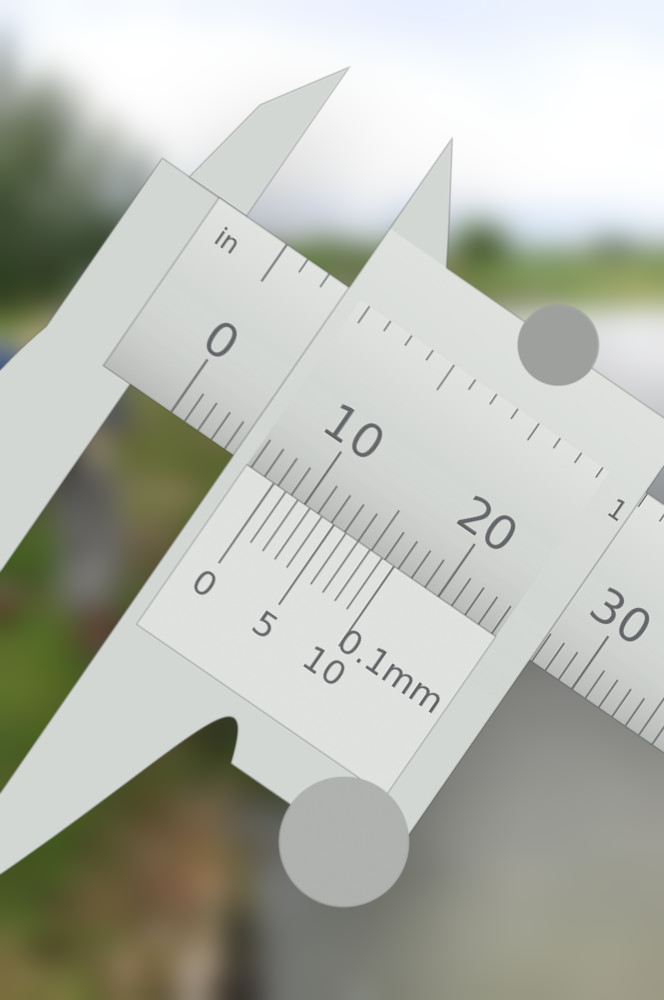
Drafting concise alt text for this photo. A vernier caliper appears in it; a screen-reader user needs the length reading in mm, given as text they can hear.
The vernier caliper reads 7.7 mm
